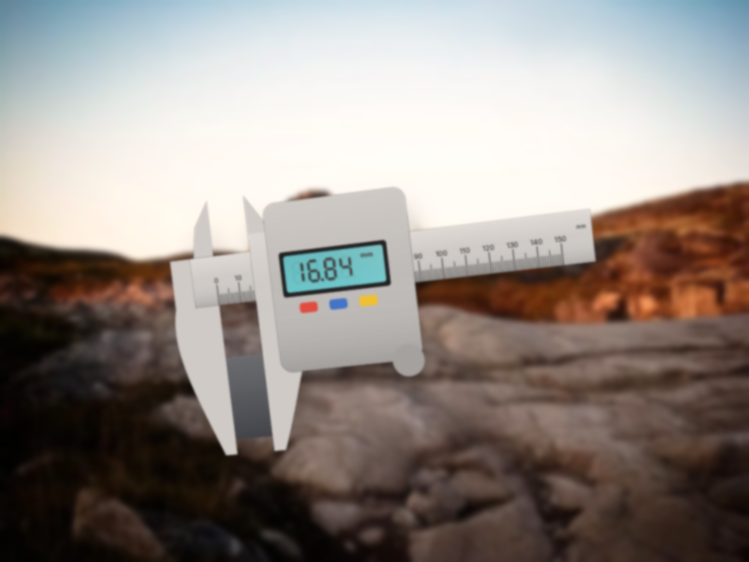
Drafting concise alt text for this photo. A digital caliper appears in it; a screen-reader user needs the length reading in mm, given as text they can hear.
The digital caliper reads 16.84 mm
